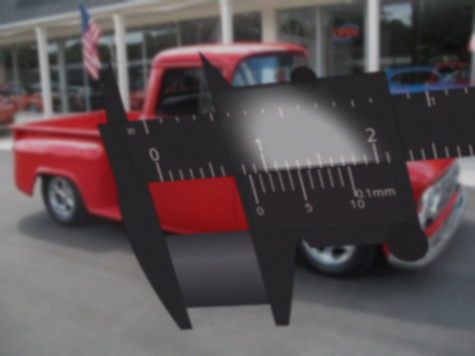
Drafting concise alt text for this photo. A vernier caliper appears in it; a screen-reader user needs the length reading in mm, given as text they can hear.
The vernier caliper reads 8.4 mm
